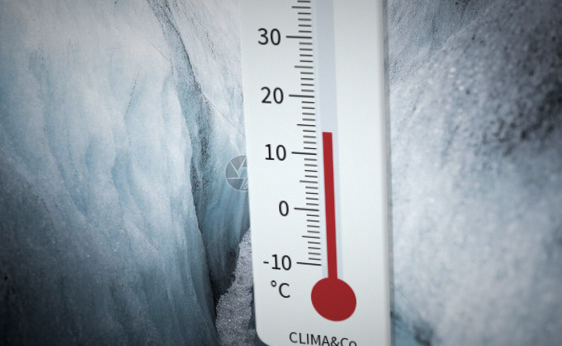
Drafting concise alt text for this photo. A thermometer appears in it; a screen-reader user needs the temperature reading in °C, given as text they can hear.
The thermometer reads 14 °C
